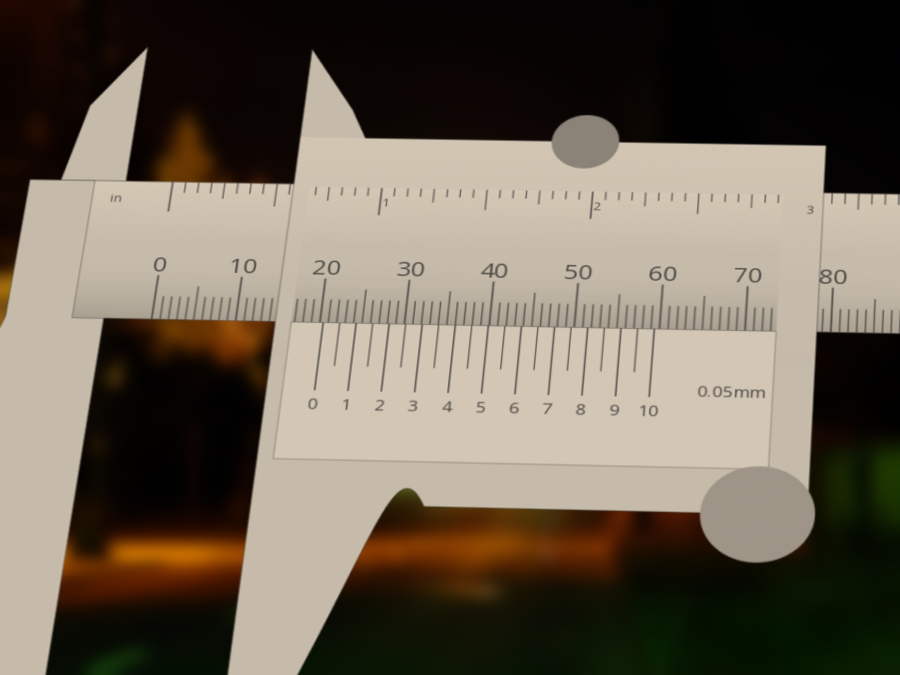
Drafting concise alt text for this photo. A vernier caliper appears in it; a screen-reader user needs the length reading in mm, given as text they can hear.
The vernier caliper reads 20.4 mm
